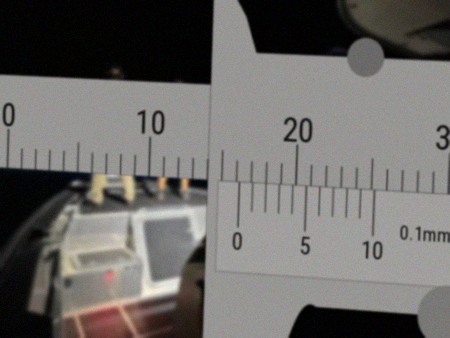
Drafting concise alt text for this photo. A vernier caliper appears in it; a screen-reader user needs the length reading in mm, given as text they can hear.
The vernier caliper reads 16.2 mm
